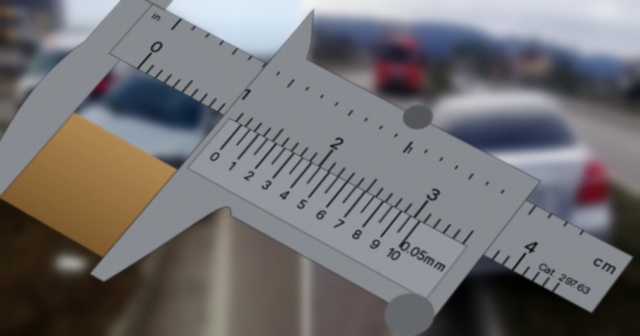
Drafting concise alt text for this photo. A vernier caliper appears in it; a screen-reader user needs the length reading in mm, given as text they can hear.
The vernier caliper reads 11.6 mm
